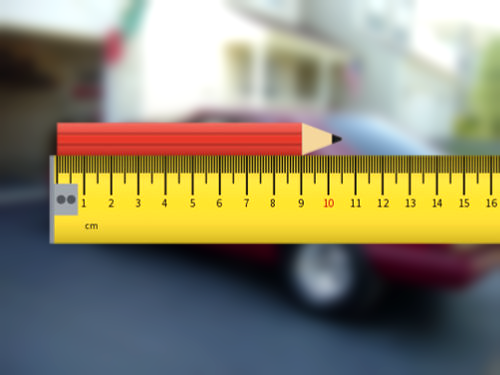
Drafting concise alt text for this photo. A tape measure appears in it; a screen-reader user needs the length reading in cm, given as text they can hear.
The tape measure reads 10.5 cm
